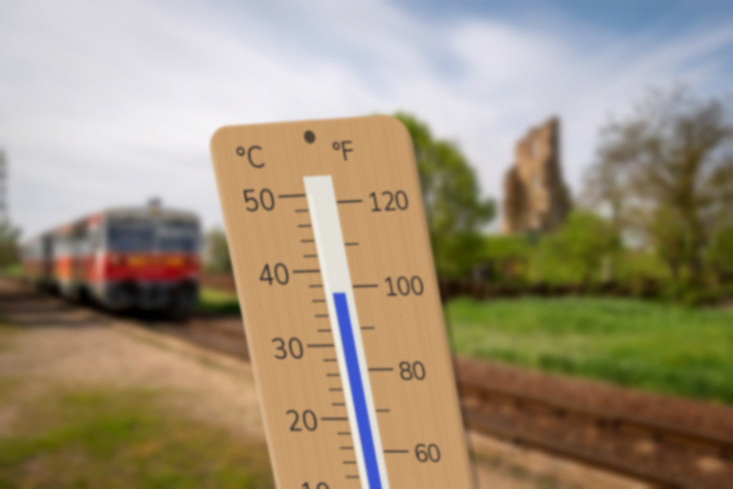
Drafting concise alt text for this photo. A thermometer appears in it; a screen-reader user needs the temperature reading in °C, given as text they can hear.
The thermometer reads 37 °C
